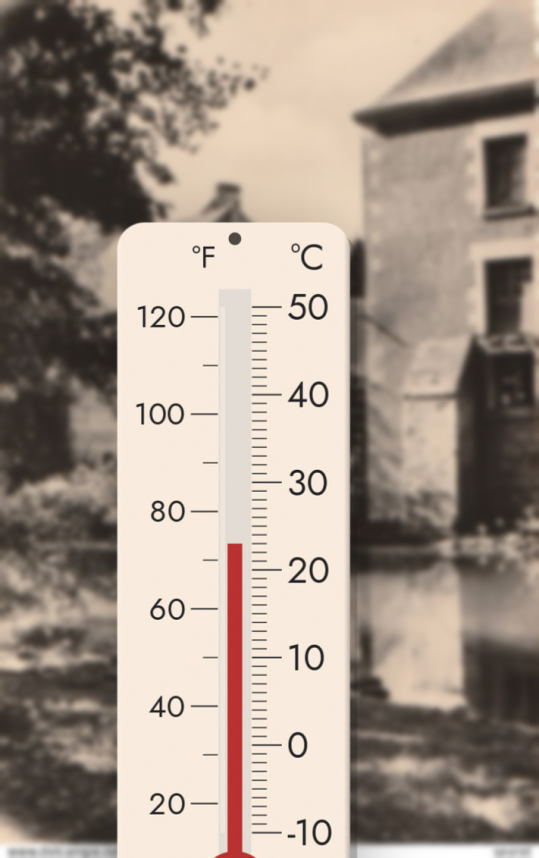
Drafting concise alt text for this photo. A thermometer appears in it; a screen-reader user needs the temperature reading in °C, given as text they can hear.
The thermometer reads 23 °C
